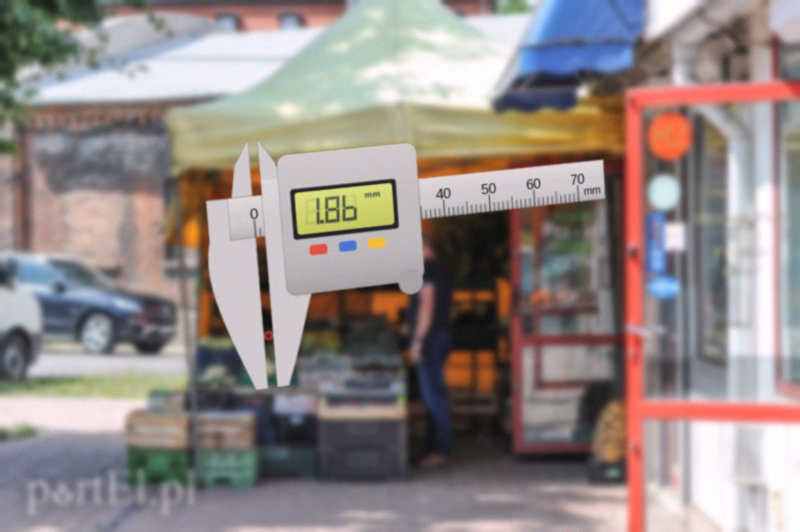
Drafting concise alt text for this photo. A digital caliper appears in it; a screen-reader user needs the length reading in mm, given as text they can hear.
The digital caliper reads 1.86 mm
